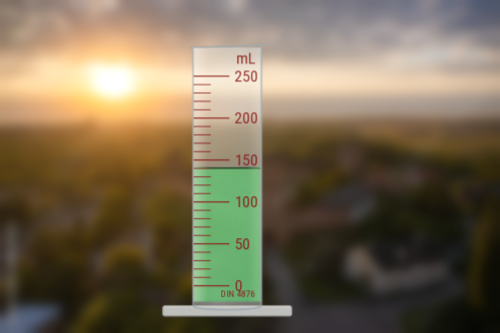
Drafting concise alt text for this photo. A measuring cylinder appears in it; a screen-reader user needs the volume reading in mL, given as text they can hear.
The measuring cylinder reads 140 mL
